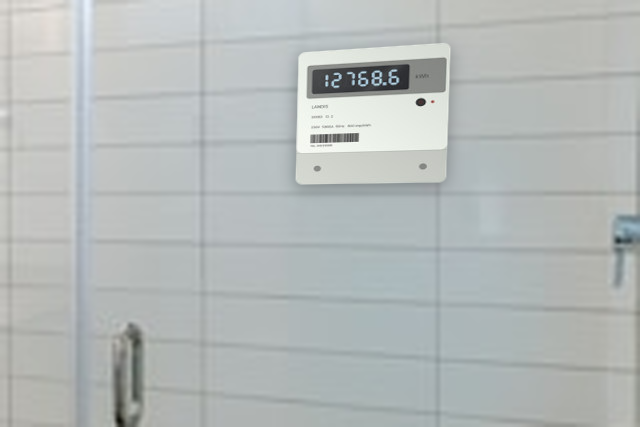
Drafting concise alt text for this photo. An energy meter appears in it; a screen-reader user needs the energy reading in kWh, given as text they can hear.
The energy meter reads 12768.6 kWh
